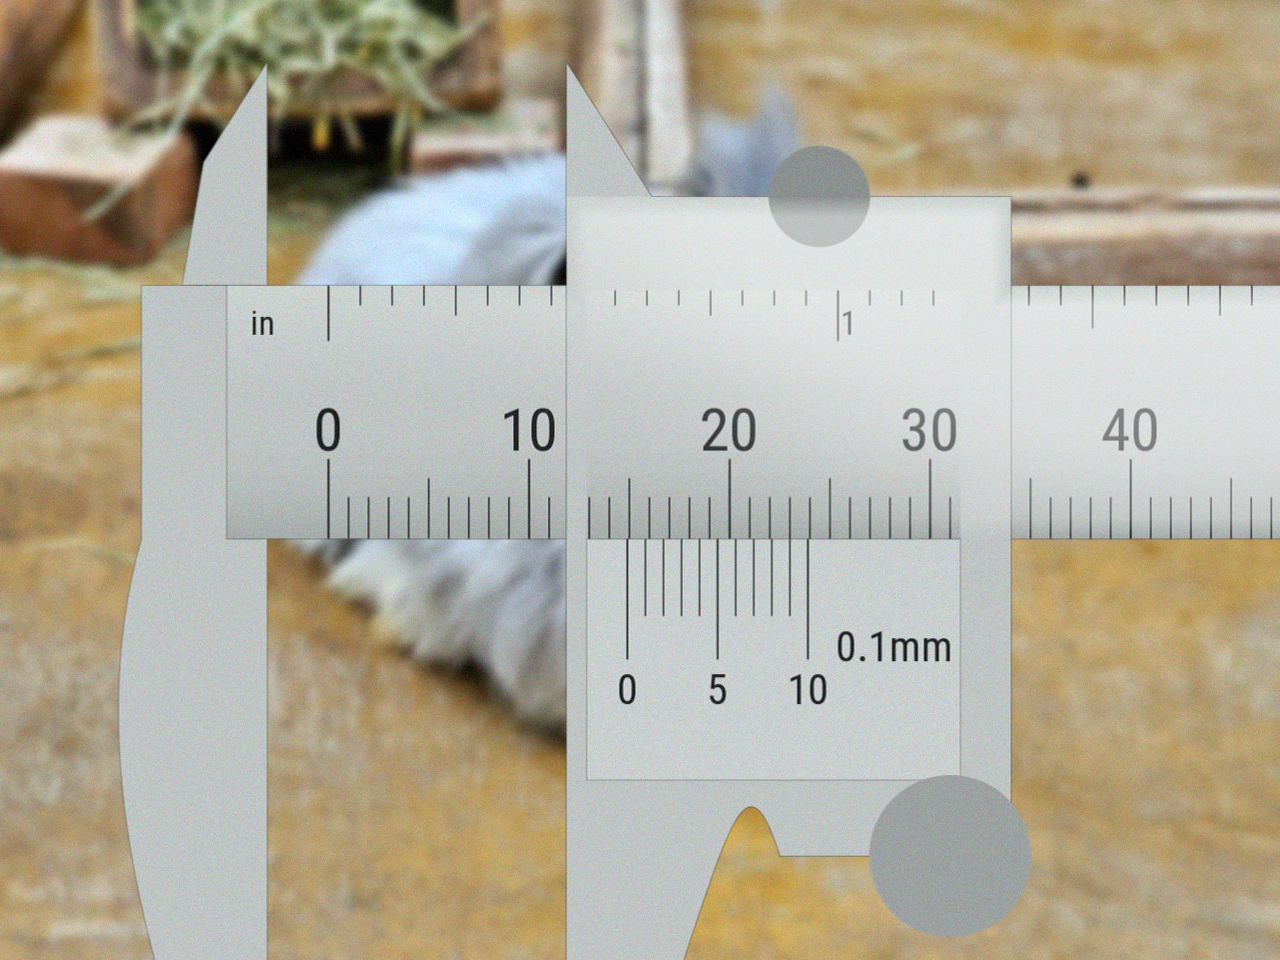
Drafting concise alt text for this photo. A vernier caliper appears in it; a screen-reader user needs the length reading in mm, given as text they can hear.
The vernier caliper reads 14.9 mm
